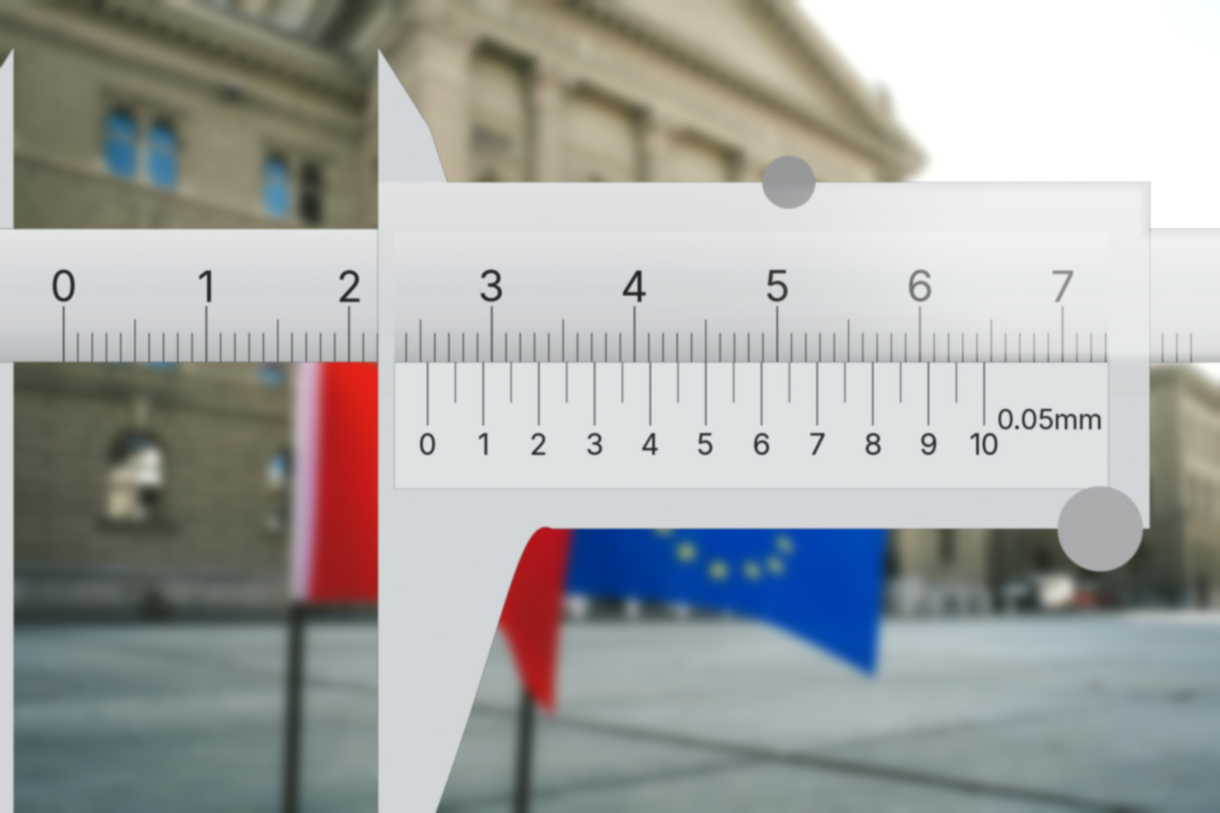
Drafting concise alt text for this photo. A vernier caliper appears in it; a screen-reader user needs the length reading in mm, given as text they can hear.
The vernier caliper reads 25.5 mm
